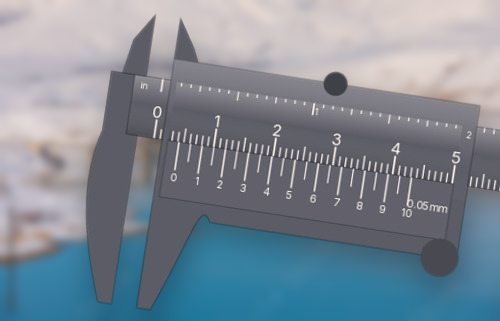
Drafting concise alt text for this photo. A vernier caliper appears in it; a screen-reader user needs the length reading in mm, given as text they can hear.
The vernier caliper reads 4.2 mm
